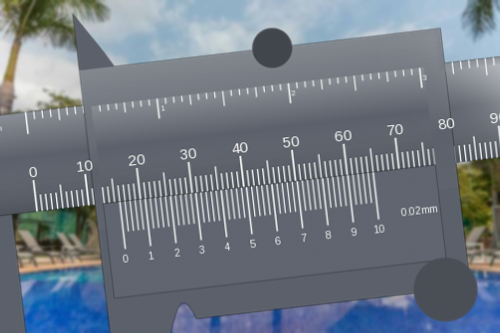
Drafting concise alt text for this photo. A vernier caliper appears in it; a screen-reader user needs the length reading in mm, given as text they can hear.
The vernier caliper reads 16.0 mm
